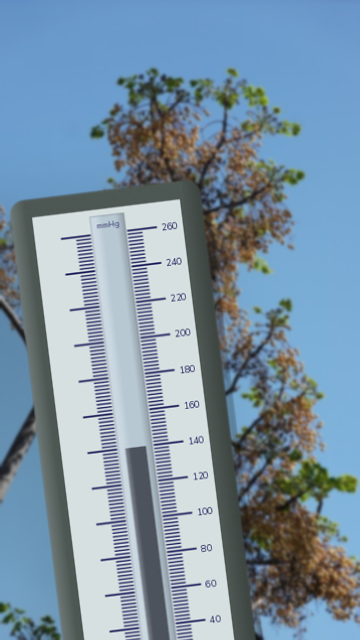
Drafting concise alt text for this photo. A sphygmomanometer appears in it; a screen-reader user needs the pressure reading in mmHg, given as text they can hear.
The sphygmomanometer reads 140 mmHg
